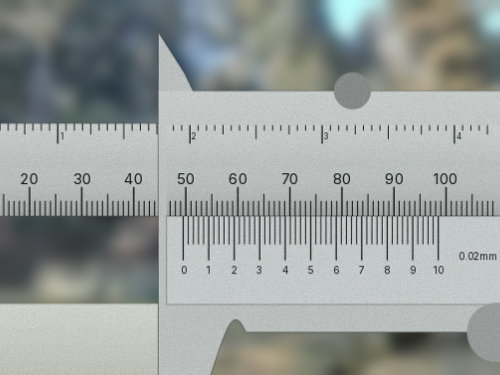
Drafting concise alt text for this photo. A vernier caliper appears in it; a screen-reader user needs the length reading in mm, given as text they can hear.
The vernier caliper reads 49.5 mm
